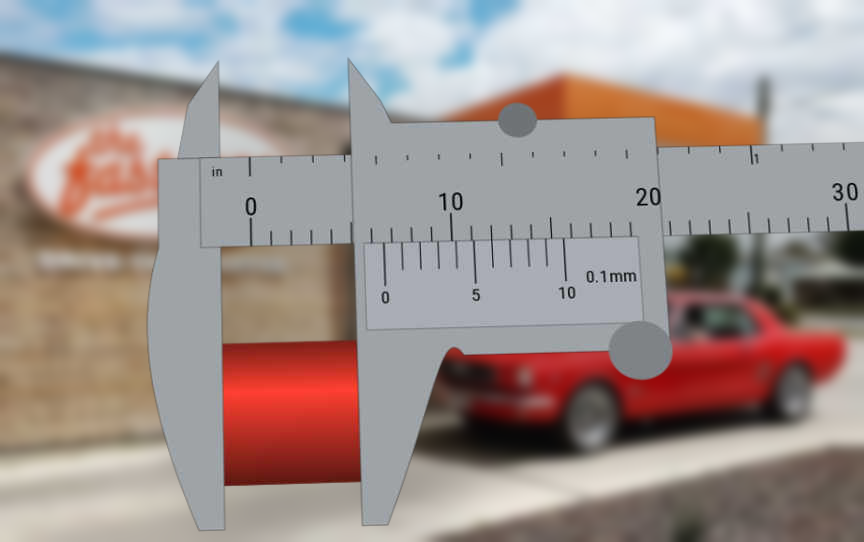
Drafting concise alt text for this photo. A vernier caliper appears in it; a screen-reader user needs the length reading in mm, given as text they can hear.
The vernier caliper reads 6.6 mm
